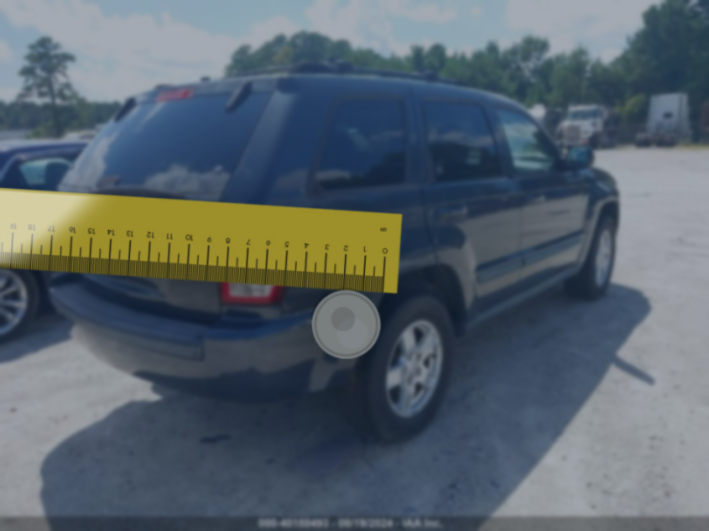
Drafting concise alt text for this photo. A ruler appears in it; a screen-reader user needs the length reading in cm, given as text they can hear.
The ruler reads 3.5 cm
